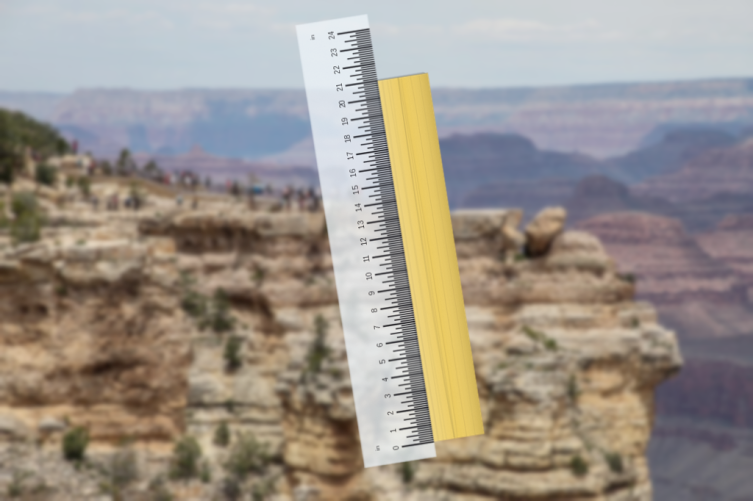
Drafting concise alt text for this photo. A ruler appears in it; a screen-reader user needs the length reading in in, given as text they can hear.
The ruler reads 21 in
